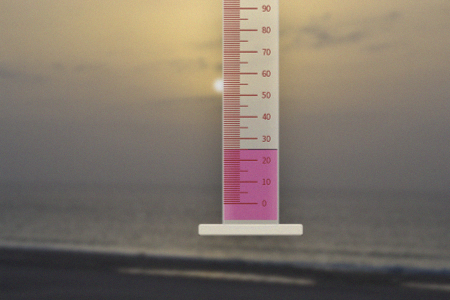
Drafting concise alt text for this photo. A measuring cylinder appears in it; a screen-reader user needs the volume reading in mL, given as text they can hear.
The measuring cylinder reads 25 mL
